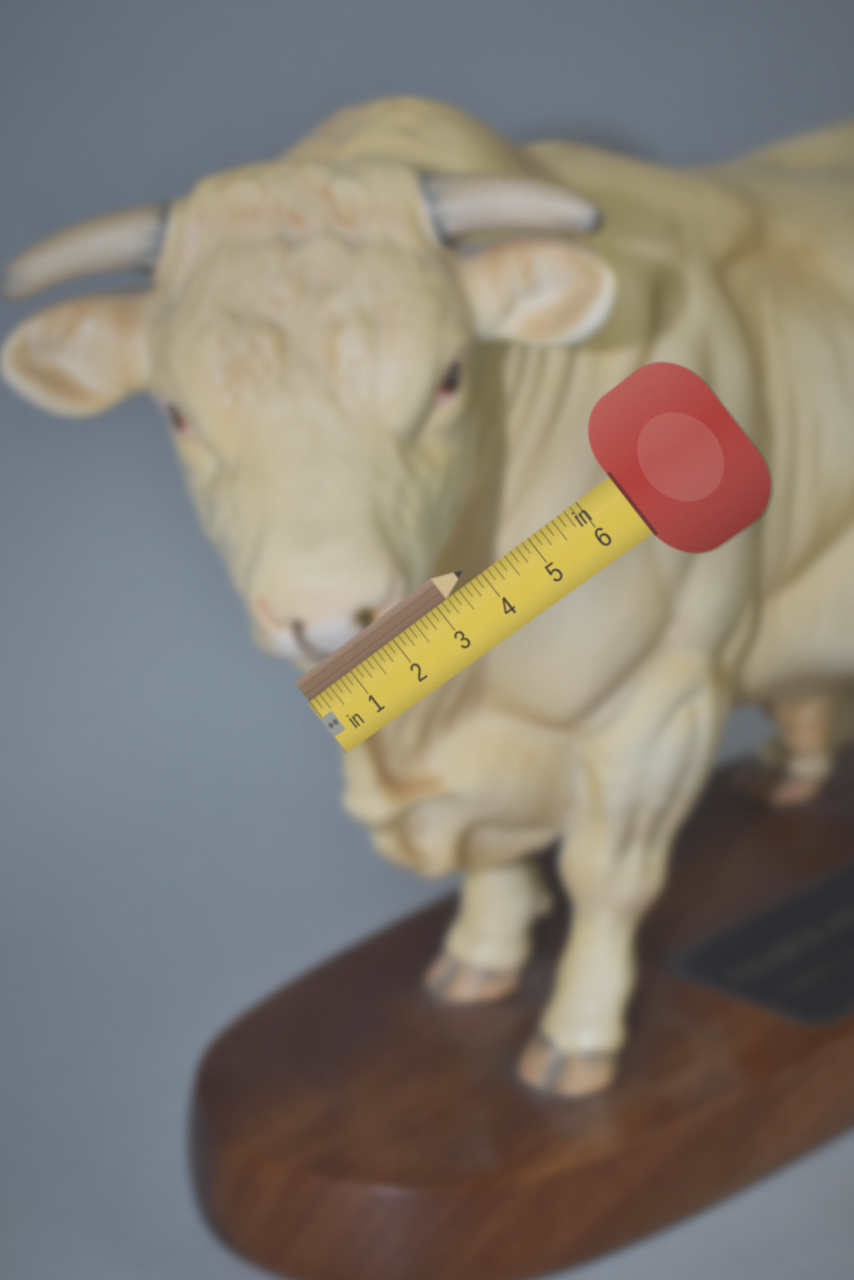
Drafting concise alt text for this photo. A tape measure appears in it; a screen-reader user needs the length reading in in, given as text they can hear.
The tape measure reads 3.75 in
